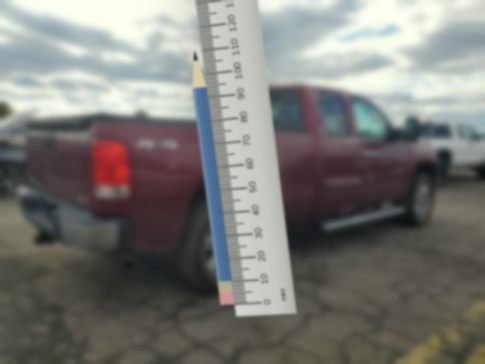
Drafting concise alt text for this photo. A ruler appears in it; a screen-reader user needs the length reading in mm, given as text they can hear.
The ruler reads 110 mm
